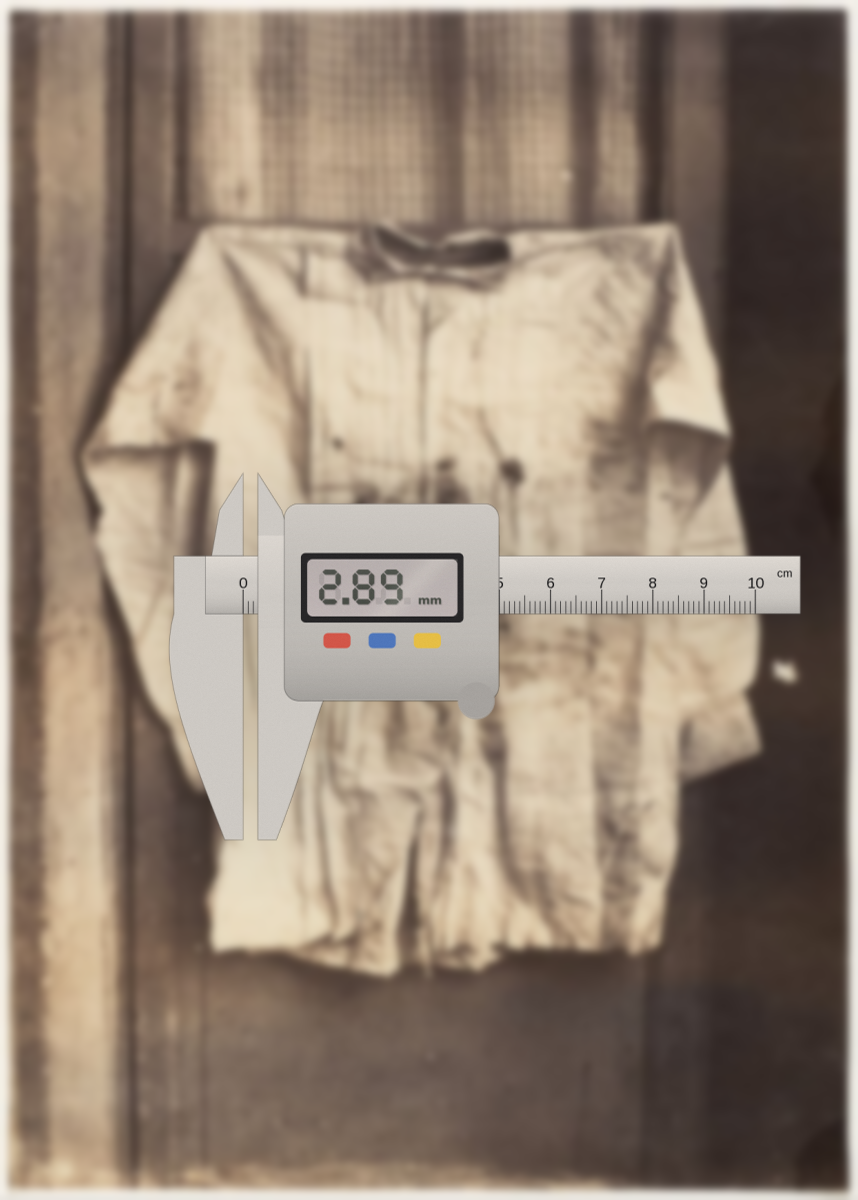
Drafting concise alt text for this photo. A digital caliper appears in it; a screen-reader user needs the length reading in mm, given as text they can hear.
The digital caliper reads 2.89 mm
